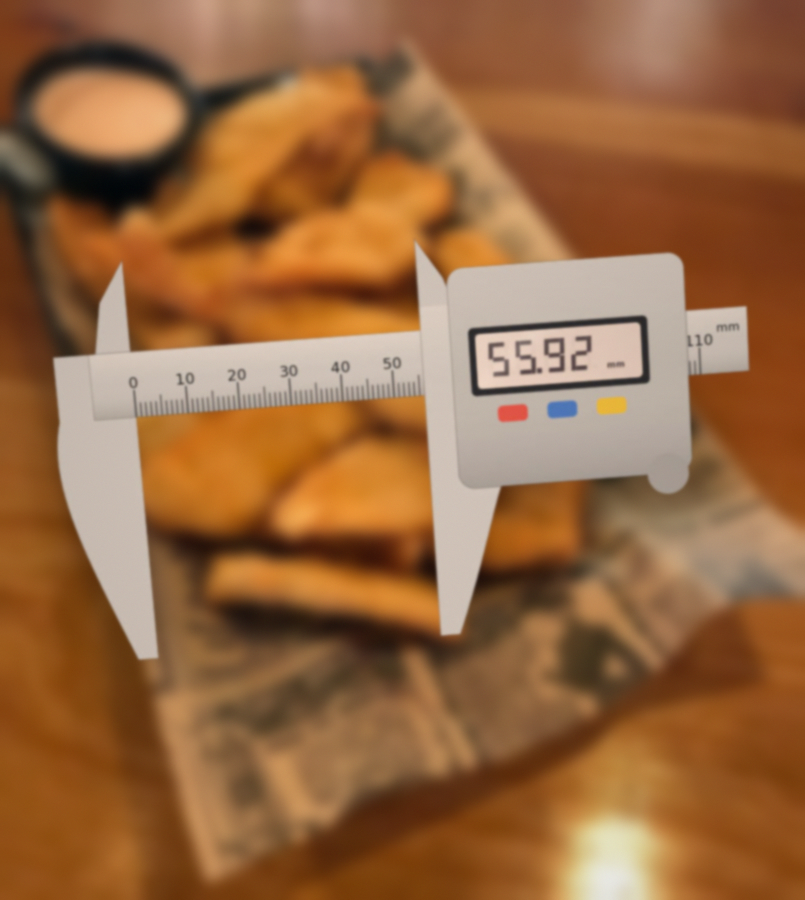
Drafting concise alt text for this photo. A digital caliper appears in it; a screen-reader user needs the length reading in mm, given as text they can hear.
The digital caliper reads 55.92 mm
